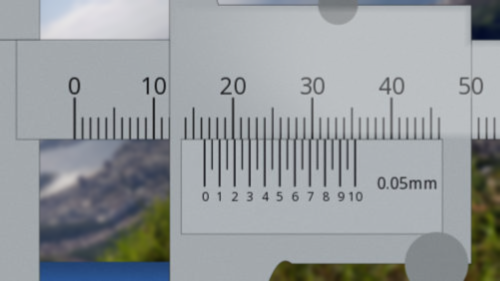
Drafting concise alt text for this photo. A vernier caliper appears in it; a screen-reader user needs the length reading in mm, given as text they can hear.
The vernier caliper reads 16.4 mm
